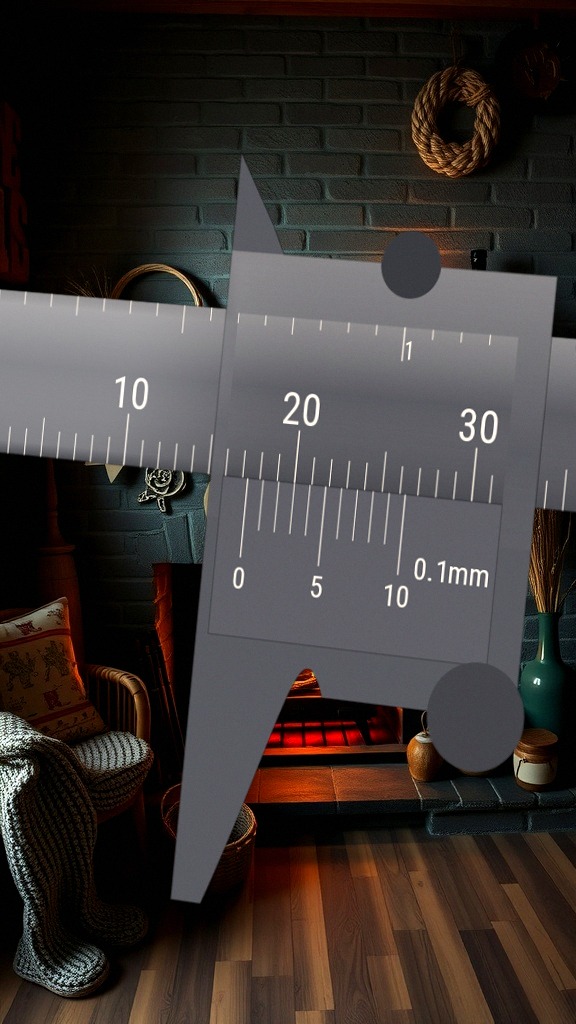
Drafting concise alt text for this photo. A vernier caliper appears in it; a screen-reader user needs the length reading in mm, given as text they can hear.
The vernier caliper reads 17.3 mm
